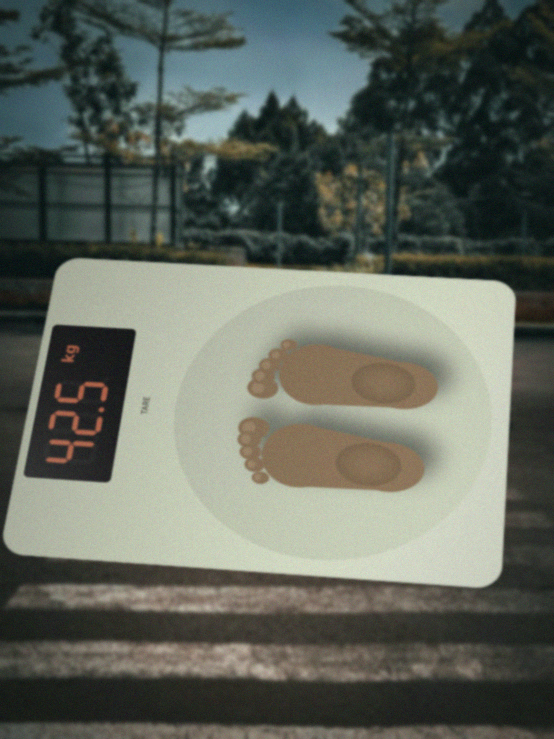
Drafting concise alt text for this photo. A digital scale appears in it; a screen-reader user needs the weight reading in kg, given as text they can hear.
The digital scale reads 42.5 kg
